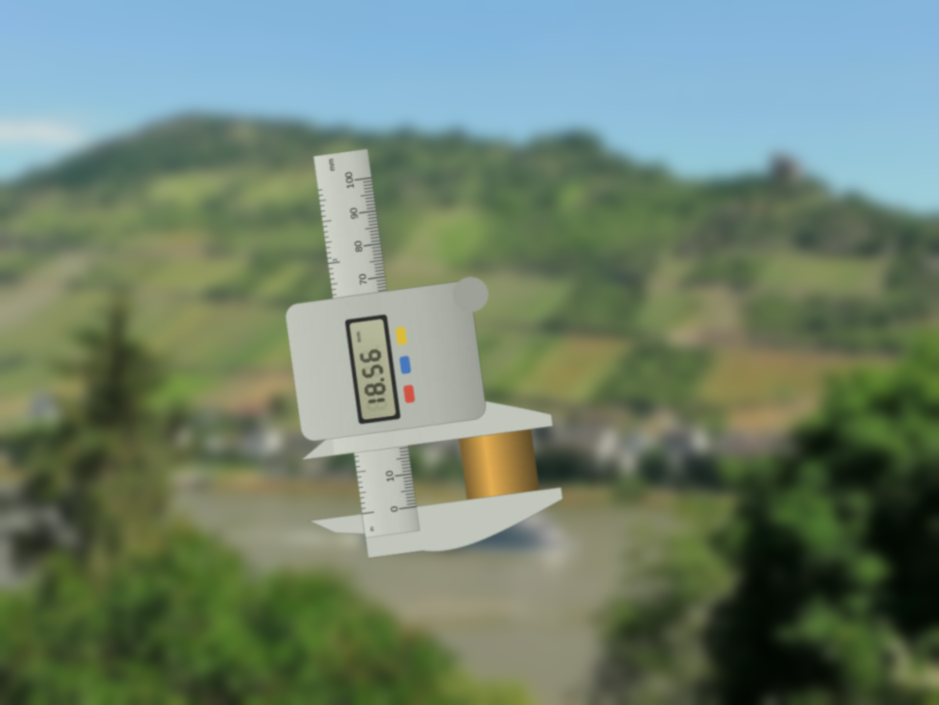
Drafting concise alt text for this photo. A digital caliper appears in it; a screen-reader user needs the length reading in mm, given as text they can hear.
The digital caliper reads 18.56 mm
